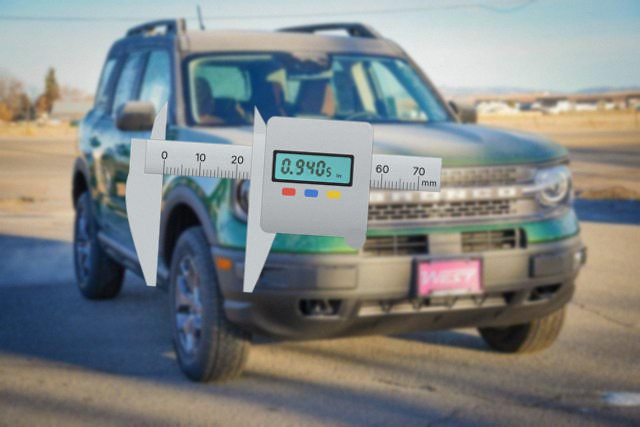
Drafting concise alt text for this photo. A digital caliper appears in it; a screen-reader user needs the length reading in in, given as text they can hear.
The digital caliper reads 0.9405 in
